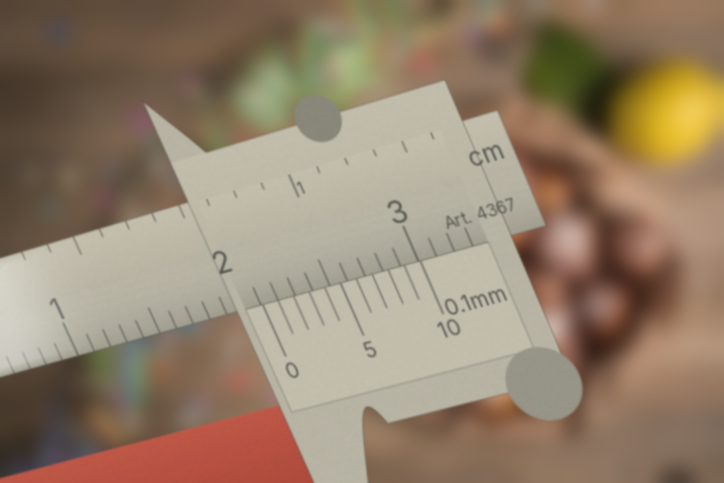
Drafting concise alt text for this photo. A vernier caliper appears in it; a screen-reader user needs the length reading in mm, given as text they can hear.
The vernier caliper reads 21.1 mm
